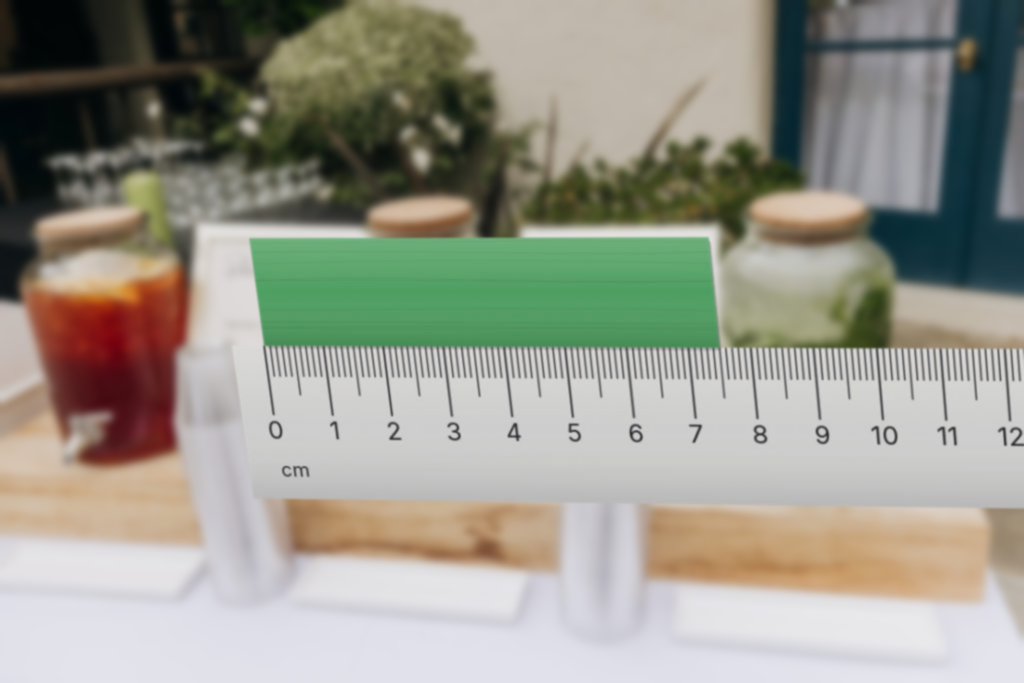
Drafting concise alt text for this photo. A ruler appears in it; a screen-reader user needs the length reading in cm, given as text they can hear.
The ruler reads 7.5 cm
